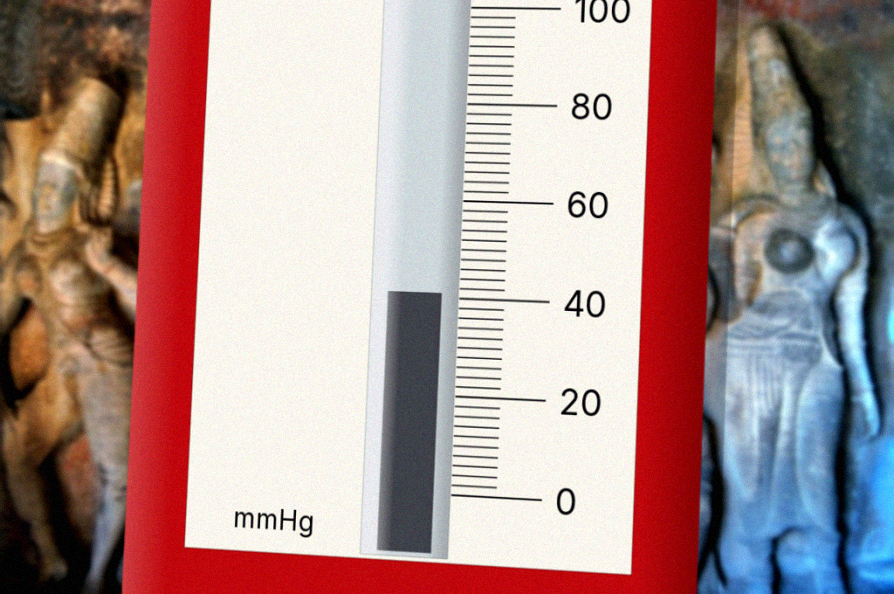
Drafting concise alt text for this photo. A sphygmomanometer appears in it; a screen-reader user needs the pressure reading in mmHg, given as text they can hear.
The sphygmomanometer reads 41 mmHg
